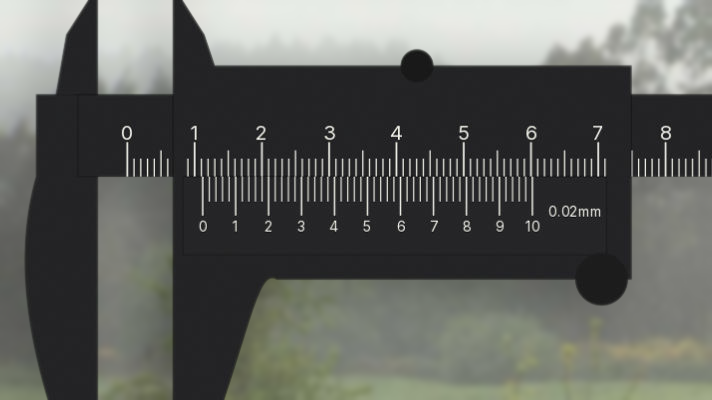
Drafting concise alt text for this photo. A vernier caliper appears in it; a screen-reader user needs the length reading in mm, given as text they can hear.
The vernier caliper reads 11.2 mm
